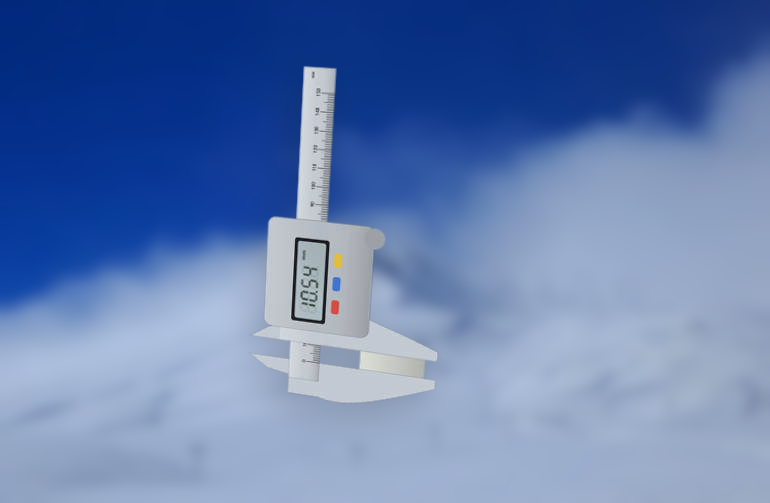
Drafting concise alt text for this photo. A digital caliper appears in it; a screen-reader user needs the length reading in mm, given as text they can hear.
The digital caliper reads 10.54 mm
